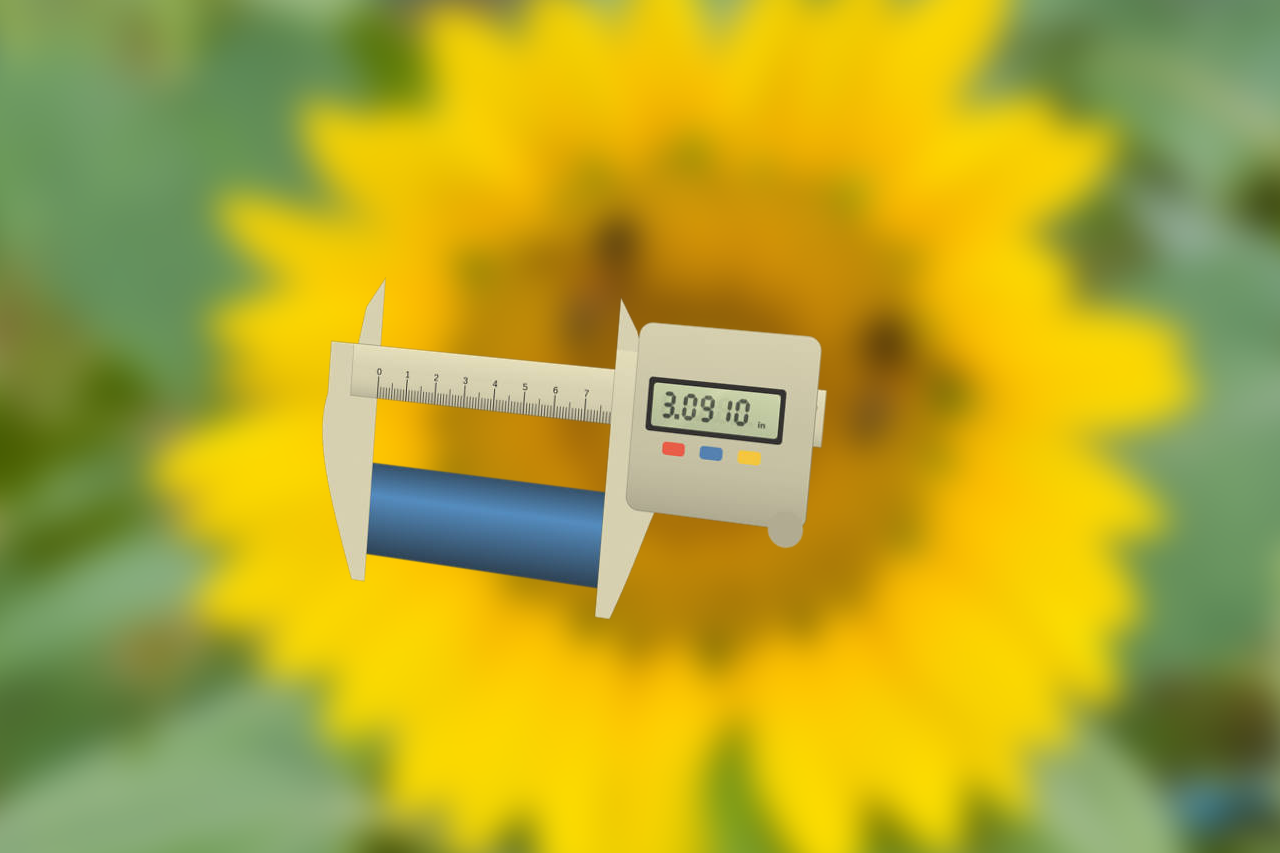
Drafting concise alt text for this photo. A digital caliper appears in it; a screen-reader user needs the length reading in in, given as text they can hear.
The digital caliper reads 3.0910 in
